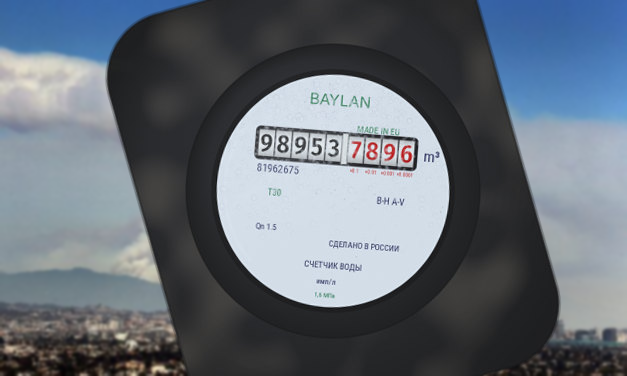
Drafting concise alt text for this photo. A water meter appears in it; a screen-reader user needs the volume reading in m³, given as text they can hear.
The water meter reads 98953.7896 m³
